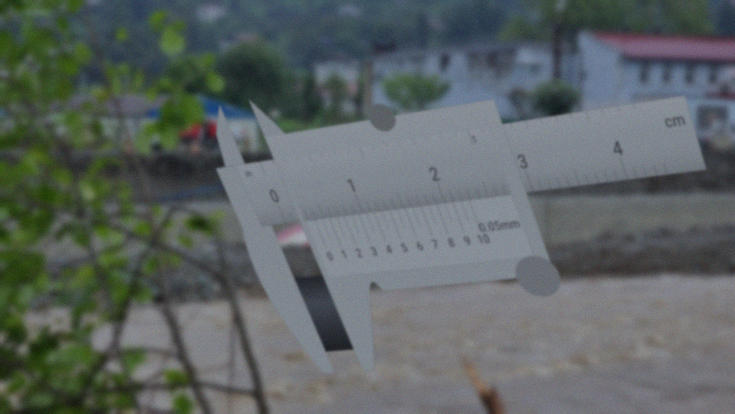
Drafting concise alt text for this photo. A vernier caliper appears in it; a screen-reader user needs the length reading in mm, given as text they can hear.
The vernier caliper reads 3.8 mm
